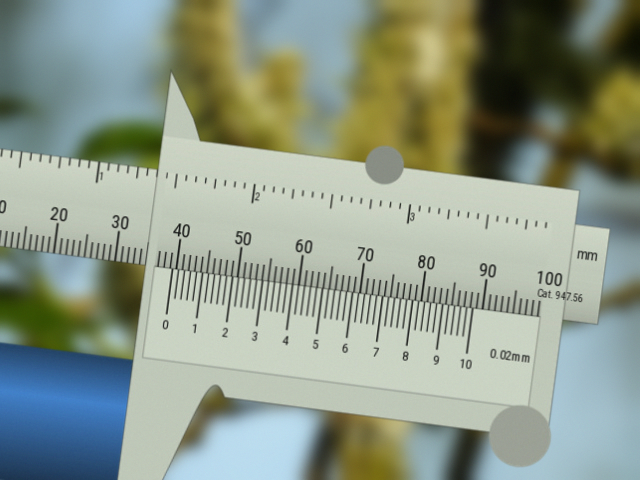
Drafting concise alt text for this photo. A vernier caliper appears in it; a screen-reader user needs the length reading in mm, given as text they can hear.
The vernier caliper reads 39.4 mm
